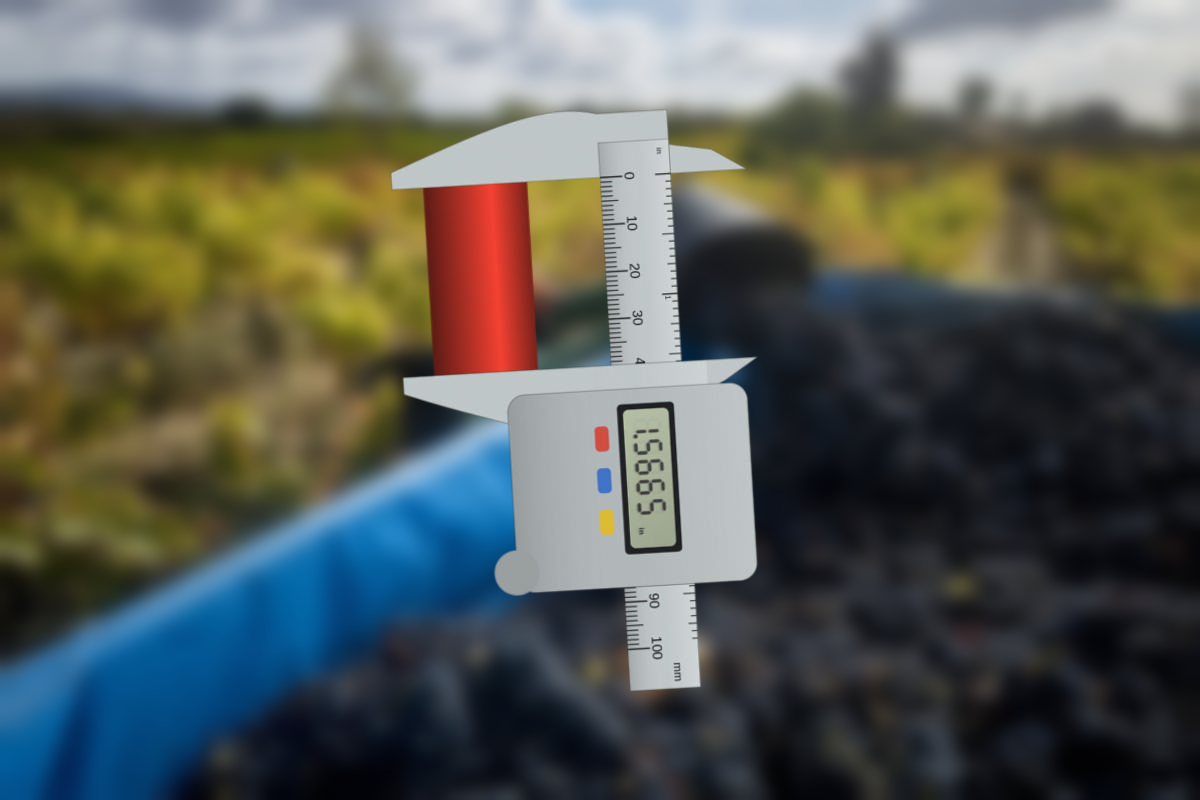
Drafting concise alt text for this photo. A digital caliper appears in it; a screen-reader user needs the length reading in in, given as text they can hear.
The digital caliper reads 1.5665 in
